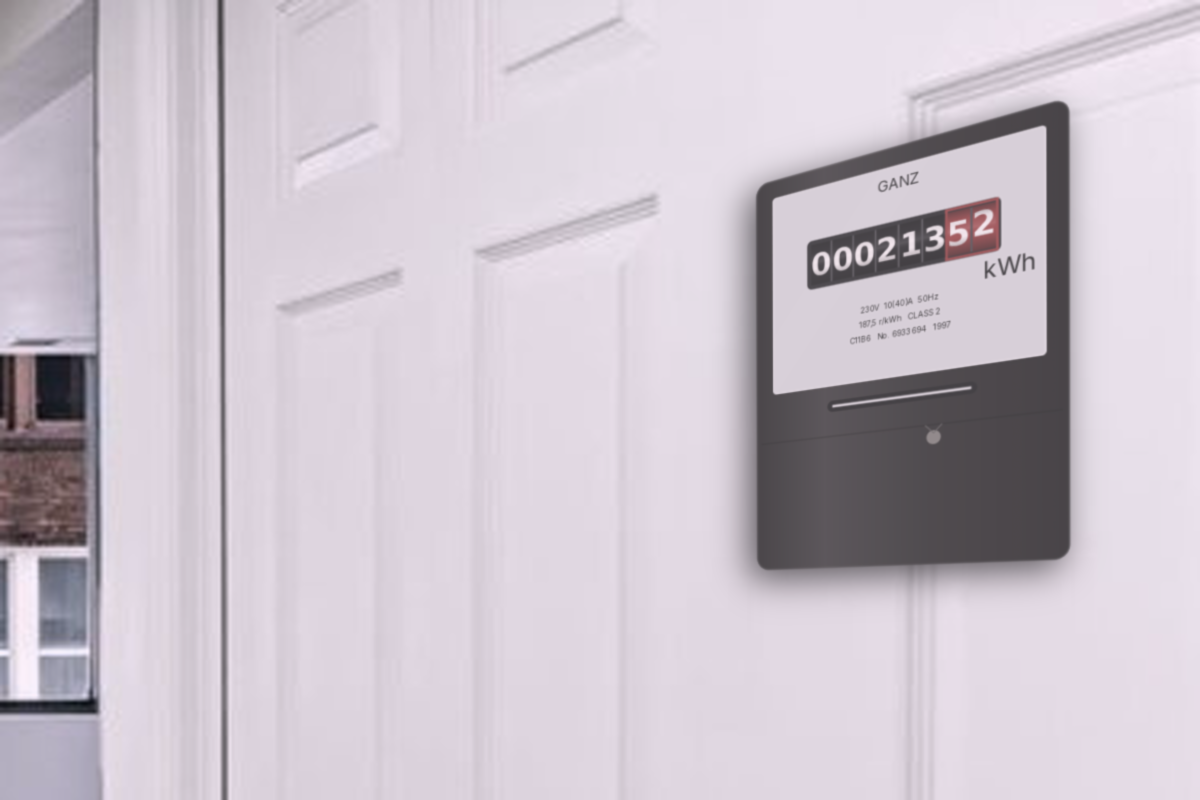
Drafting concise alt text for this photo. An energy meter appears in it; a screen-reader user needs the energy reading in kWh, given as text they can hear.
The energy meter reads 213.52 kWh
